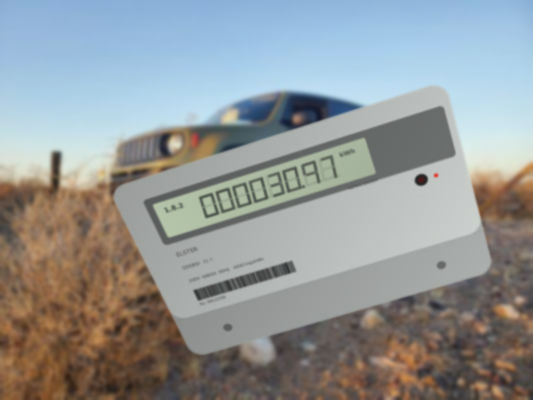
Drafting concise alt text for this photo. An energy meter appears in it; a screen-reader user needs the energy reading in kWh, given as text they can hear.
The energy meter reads 30.97 kWh
